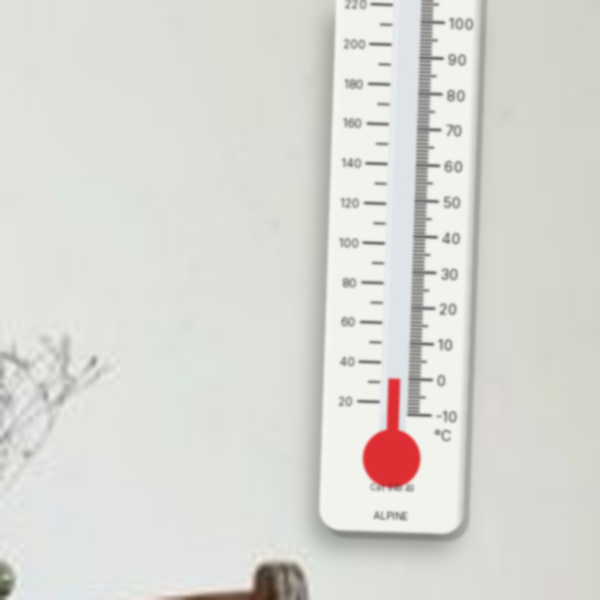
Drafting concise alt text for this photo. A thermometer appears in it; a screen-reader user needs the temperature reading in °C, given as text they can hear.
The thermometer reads 0 °C
